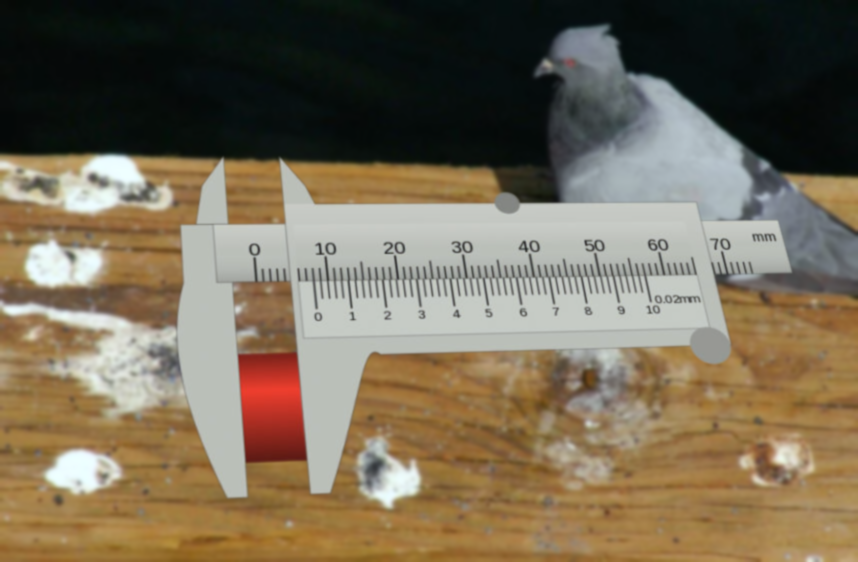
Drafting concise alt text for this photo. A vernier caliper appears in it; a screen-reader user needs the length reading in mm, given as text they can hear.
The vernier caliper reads 8.0 mm
